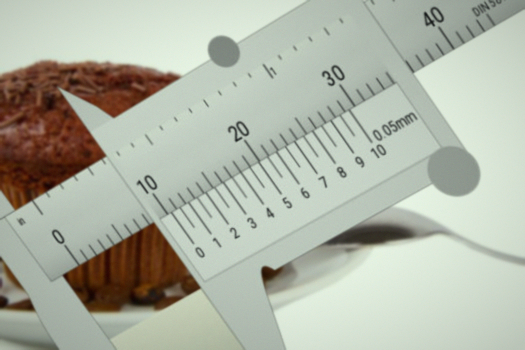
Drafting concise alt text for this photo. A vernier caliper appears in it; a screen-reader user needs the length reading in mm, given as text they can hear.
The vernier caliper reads 10.4 mm
